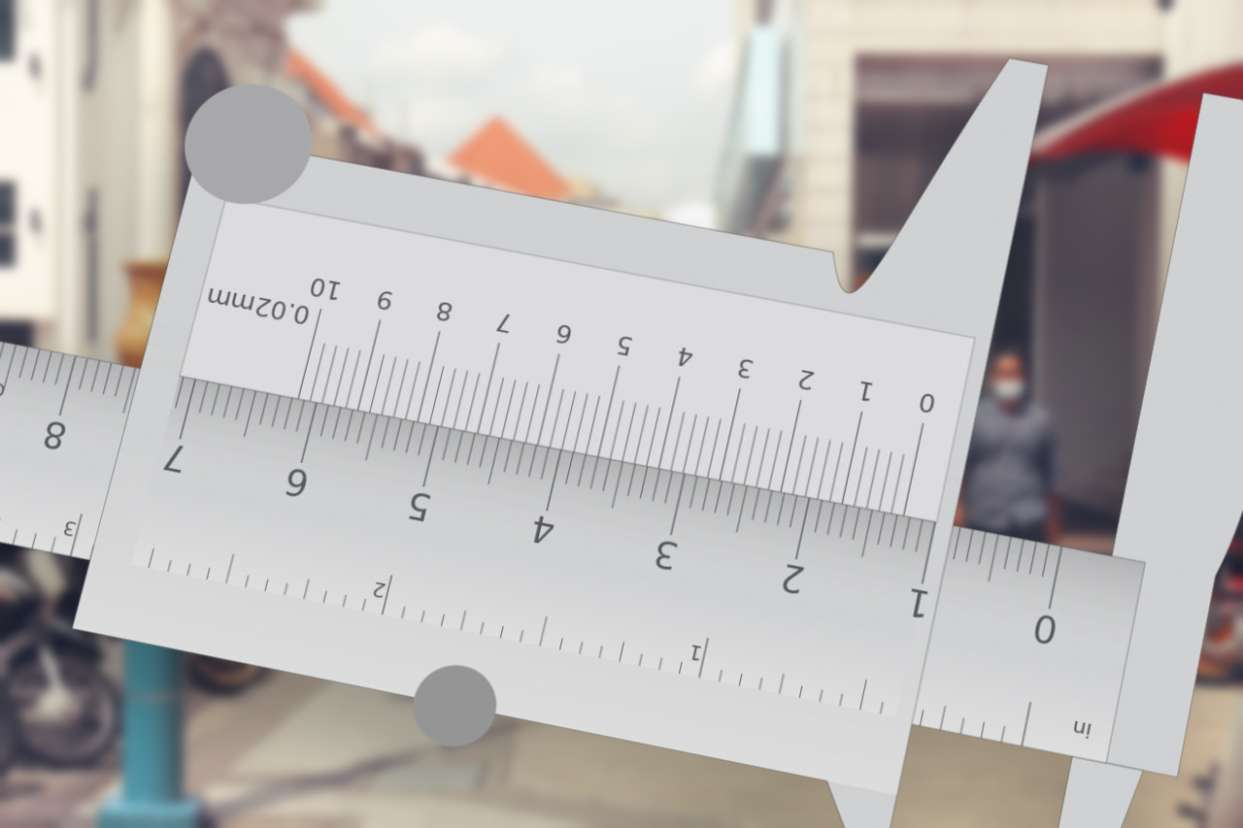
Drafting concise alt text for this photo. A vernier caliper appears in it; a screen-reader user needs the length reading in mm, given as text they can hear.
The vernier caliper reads 12.5 mm
